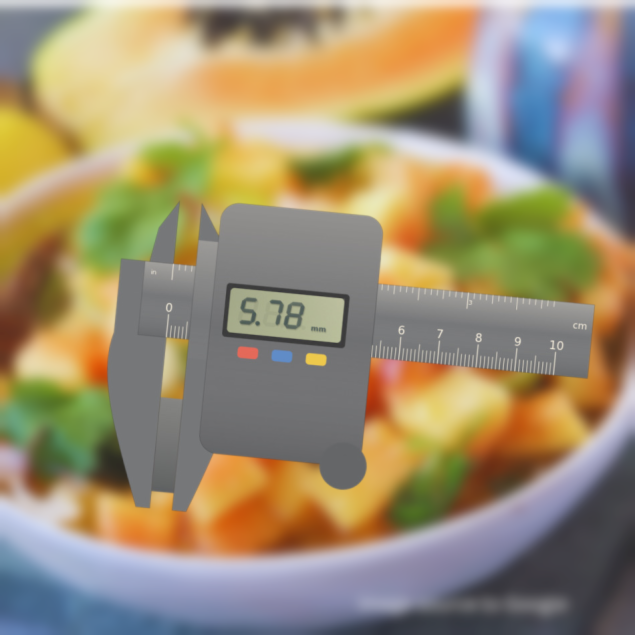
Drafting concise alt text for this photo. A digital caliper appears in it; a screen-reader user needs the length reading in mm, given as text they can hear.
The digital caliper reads 5.78 mm
